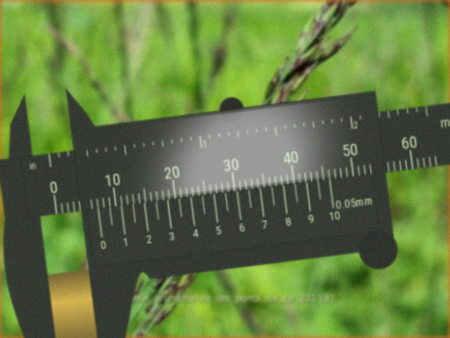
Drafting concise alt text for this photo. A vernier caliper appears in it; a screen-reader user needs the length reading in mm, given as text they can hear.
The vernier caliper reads 7.0 mm
